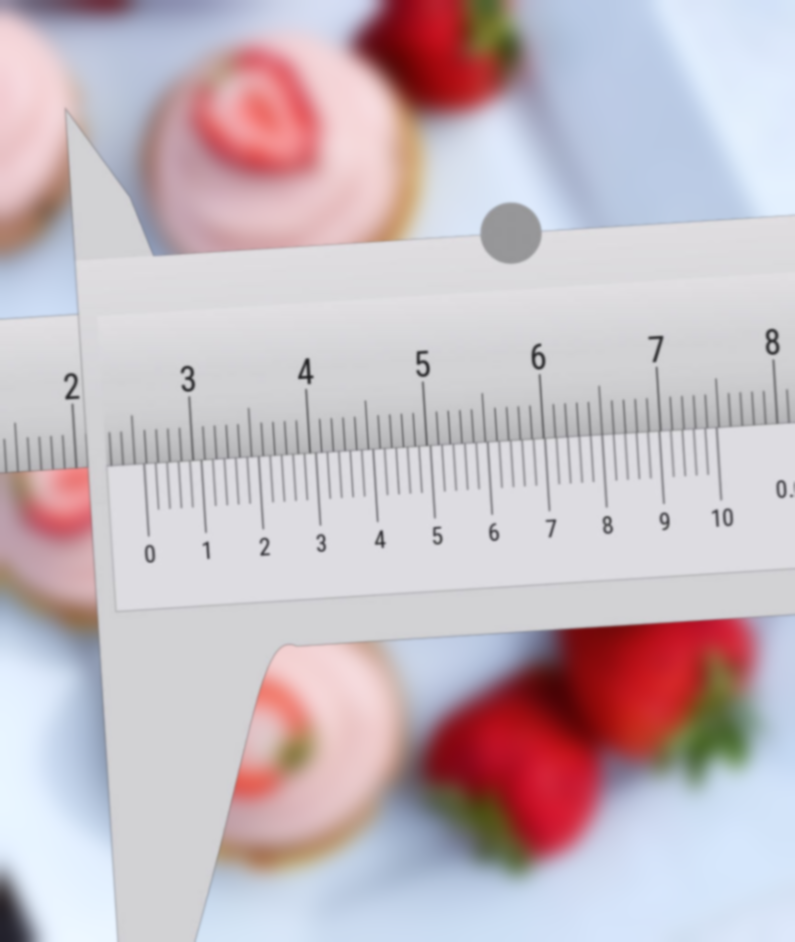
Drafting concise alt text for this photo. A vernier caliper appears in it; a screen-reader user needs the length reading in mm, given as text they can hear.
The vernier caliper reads 25.8 mm
